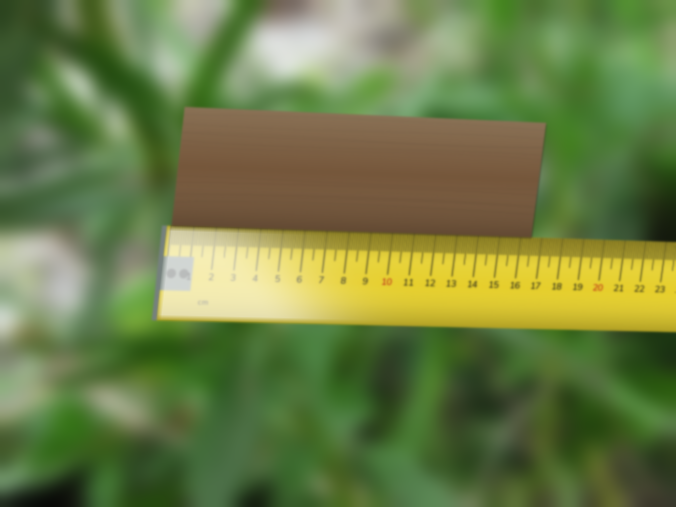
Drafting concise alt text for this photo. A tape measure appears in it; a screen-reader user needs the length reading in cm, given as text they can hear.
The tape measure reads 16.5 cm
